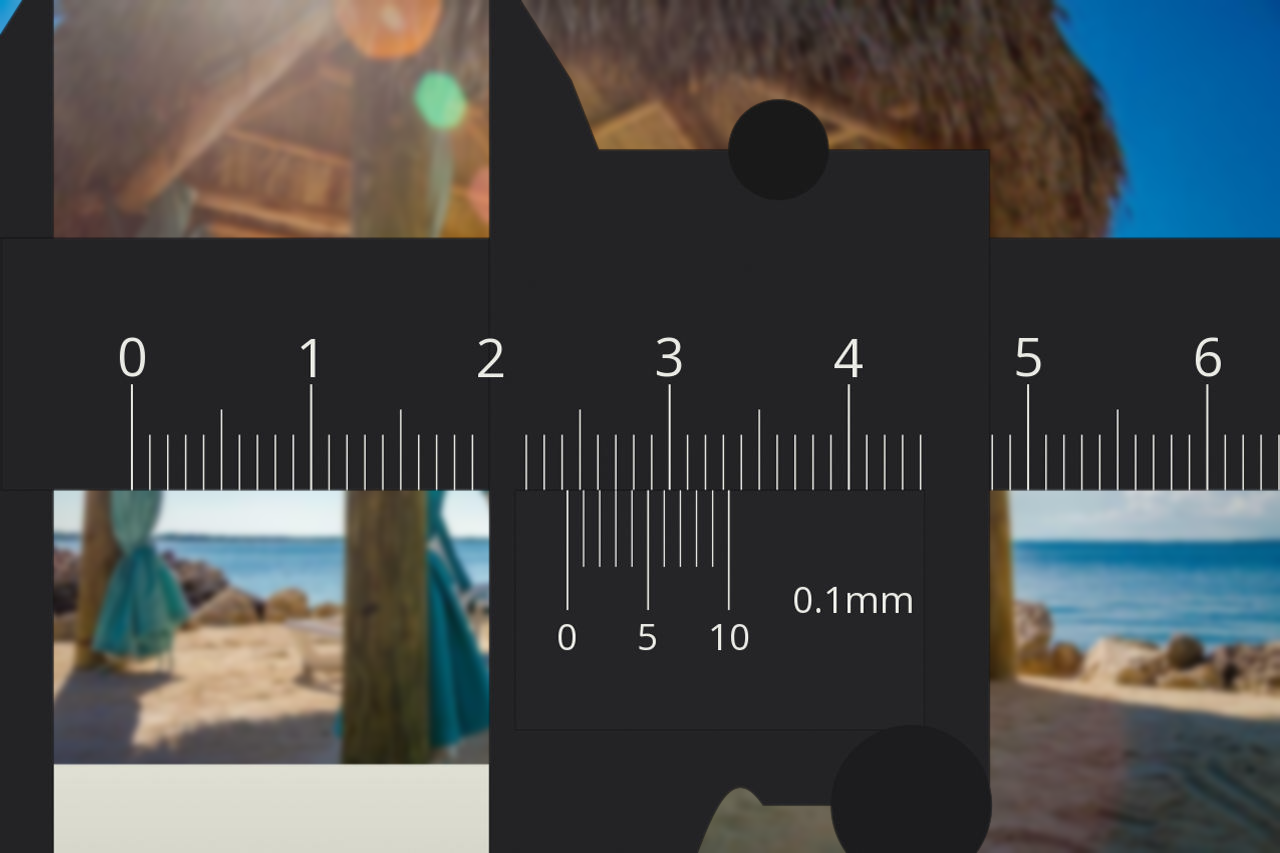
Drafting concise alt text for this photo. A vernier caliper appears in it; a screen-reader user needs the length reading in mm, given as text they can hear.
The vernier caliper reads 24.3 mm
